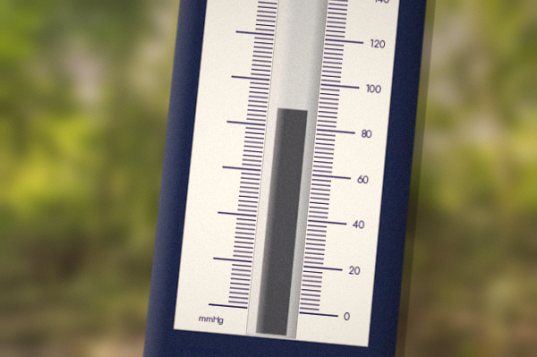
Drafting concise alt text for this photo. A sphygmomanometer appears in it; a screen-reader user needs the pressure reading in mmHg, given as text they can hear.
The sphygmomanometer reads 88 mmHg
